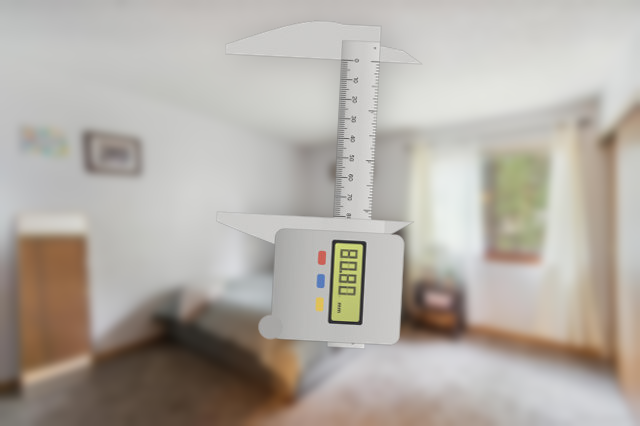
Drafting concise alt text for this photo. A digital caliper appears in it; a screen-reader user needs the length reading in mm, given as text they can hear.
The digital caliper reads 80.80 mm
